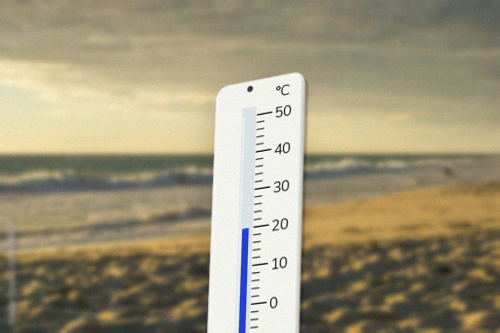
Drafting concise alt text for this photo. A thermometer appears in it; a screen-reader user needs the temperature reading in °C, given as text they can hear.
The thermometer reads 20 °C
